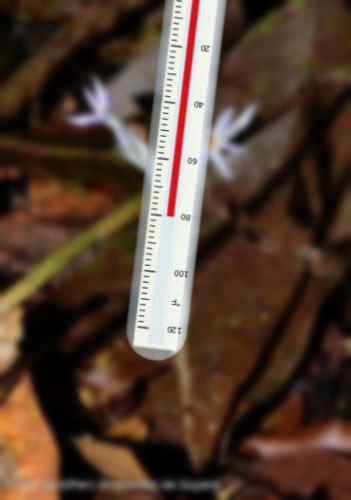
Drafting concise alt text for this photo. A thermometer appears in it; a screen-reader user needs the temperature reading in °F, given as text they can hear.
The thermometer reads 80 °F
